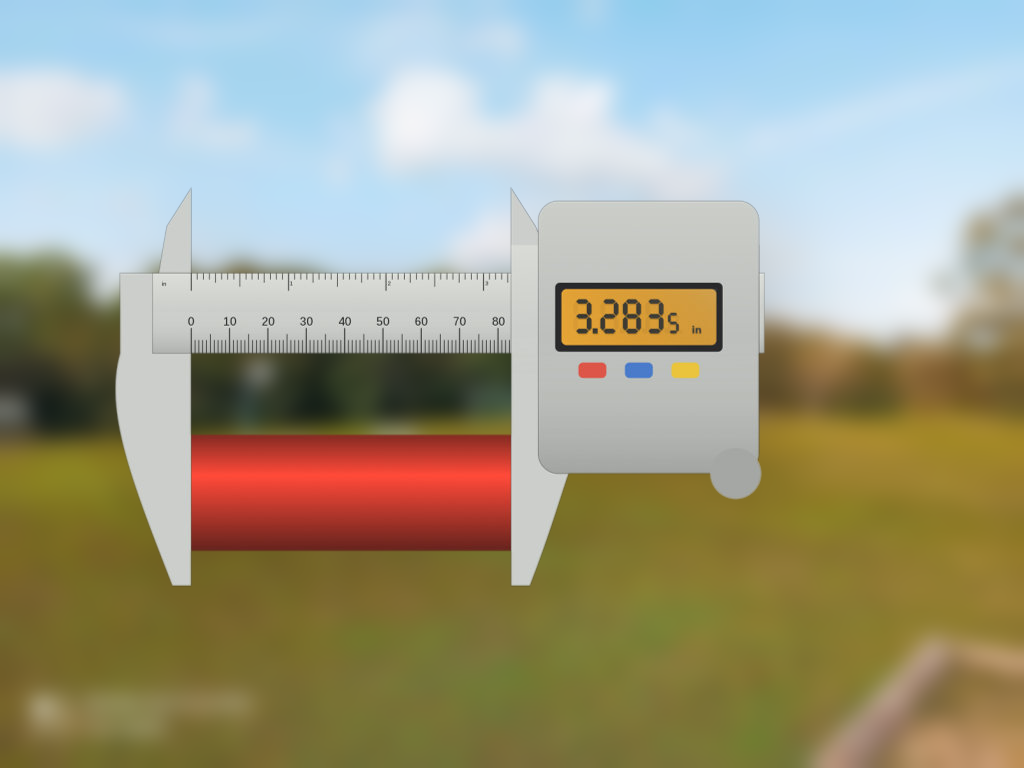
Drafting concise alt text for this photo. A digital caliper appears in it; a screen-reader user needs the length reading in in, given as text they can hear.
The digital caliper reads 3.2835 in
